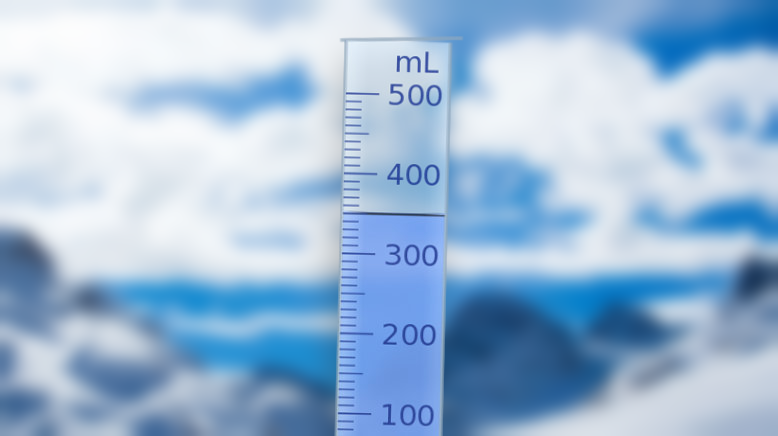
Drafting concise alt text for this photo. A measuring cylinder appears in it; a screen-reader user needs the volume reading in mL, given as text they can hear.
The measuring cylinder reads 350 mL
